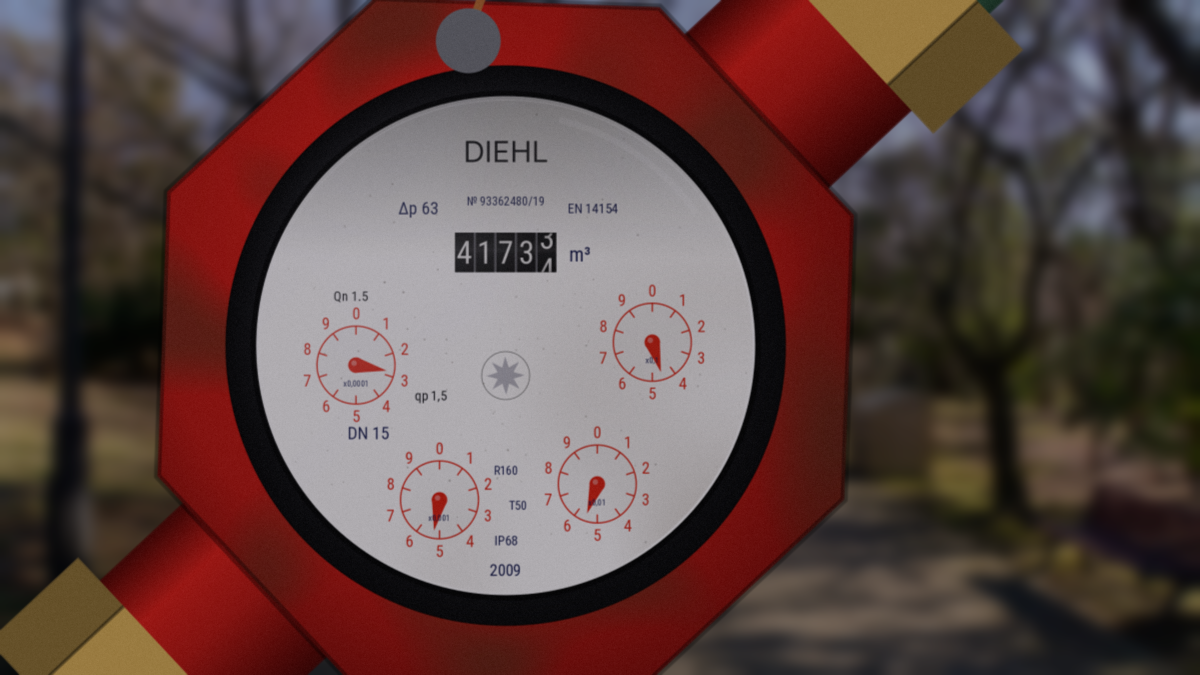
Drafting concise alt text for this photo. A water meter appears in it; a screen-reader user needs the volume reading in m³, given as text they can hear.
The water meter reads 41733.4552 m³
